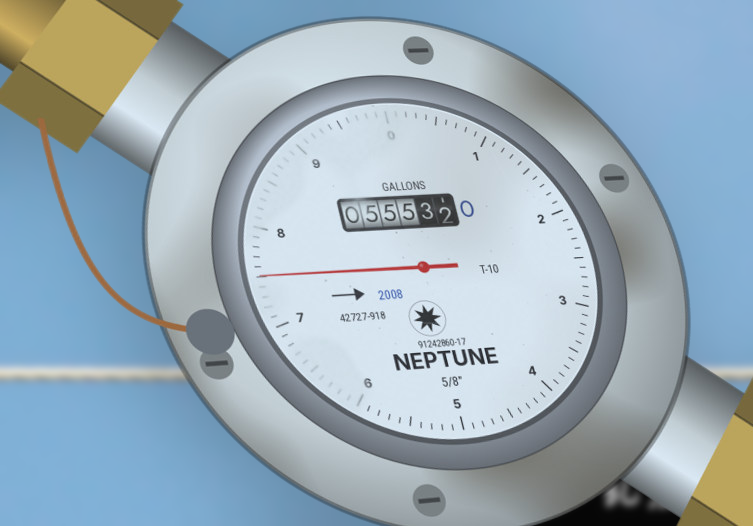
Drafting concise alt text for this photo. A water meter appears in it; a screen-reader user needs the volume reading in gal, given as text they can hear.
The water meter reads 555317.5 gal
